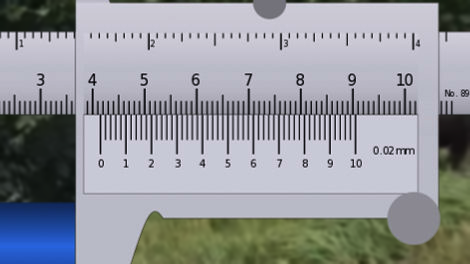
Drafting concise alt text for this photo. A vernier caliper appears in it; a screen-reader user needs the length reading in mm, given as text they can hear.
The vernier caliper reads 41.5 mm
